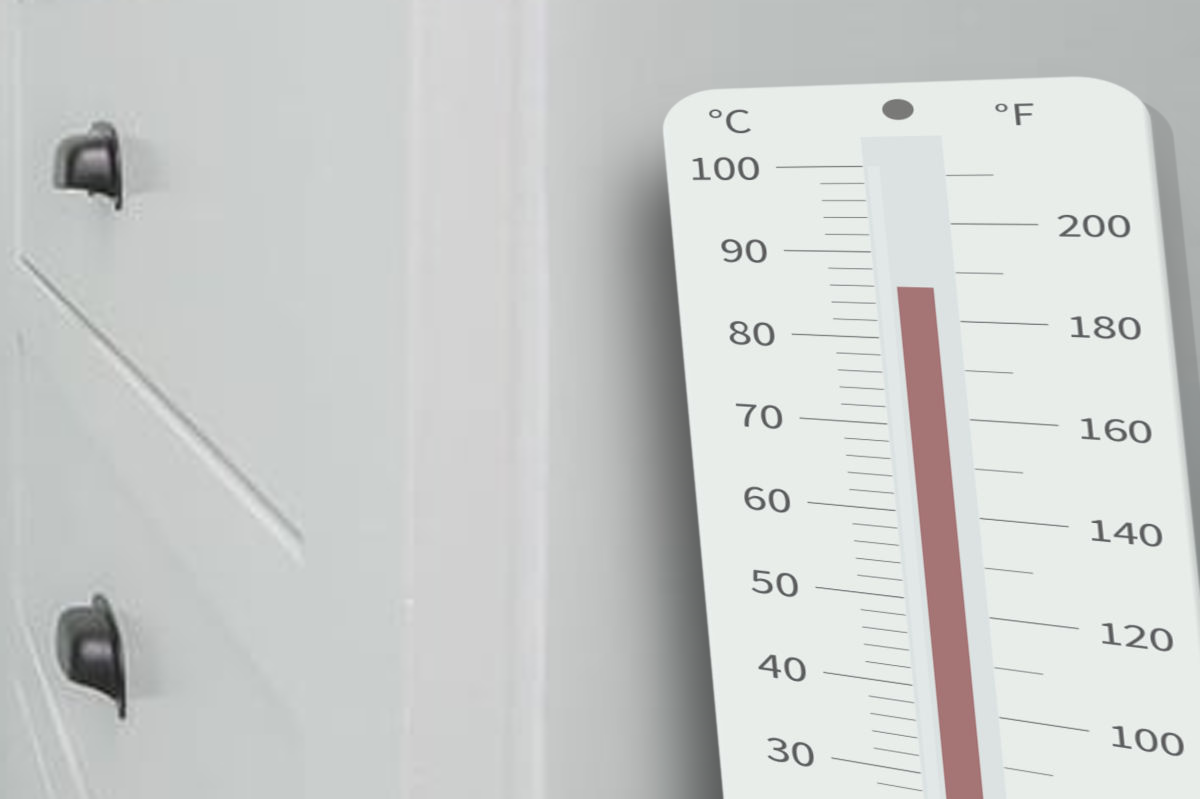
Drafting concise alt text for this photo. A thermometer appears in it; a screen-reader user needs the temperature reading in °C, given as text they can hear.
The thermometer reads 86 °C
